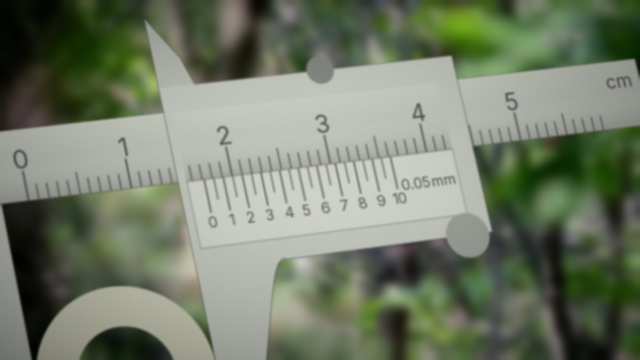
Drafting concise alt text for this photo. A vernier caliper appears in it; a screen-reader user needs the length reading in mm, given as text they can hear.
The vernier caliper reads 17.2 mm
